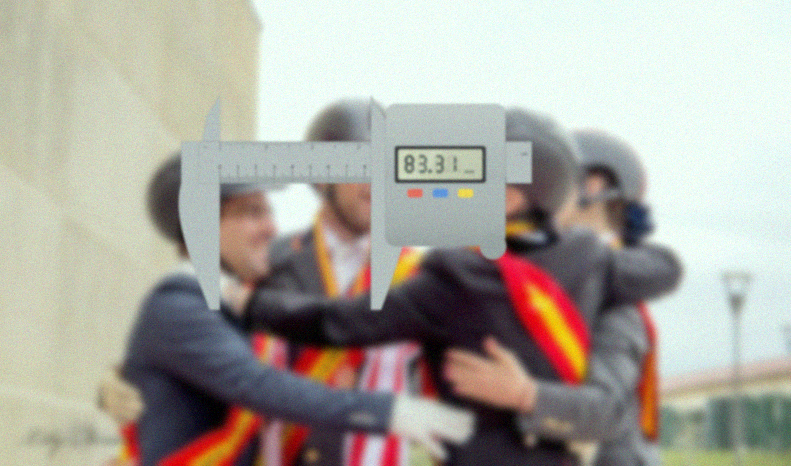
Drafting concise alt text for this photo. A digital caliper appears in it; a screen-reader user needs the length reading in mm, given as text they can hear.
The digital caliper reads 83.31 mm
